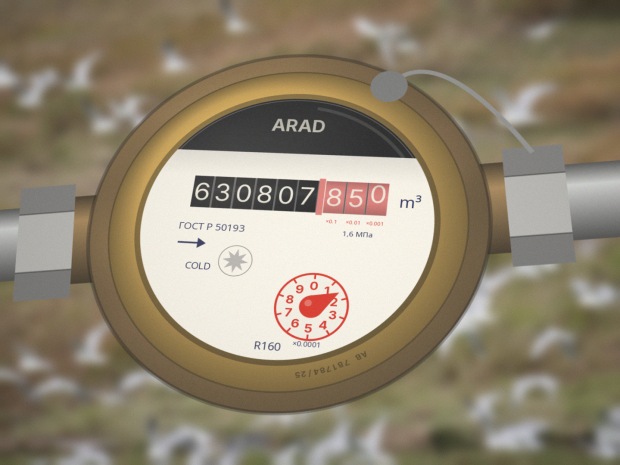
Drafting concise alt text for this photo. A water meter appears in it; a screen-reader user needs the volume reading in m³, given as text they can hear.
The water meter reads 630807.8501 m³
